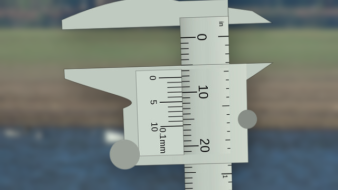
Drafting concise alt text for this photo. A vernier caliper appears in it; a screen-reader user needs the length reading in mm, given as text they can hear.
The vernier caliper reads 7.2 mm
